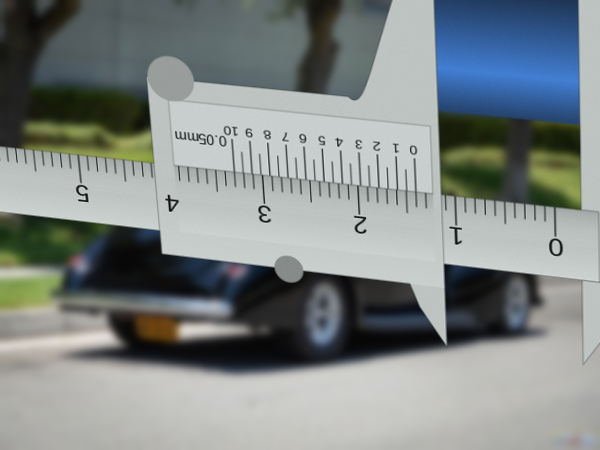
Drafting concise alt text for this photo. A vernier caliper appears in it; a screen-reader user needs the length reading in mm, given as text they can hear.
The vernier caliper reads 14.0 mm
